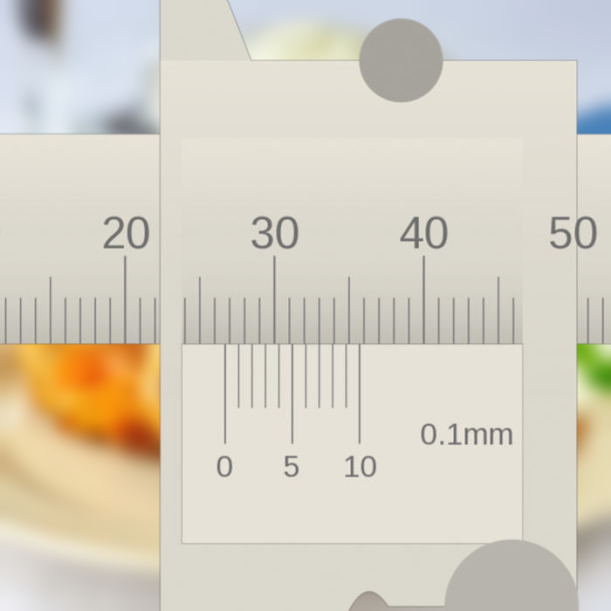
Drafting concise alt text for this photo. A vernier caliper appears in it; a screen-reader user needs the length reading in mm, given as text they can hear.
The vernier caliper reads 26.7 mm
